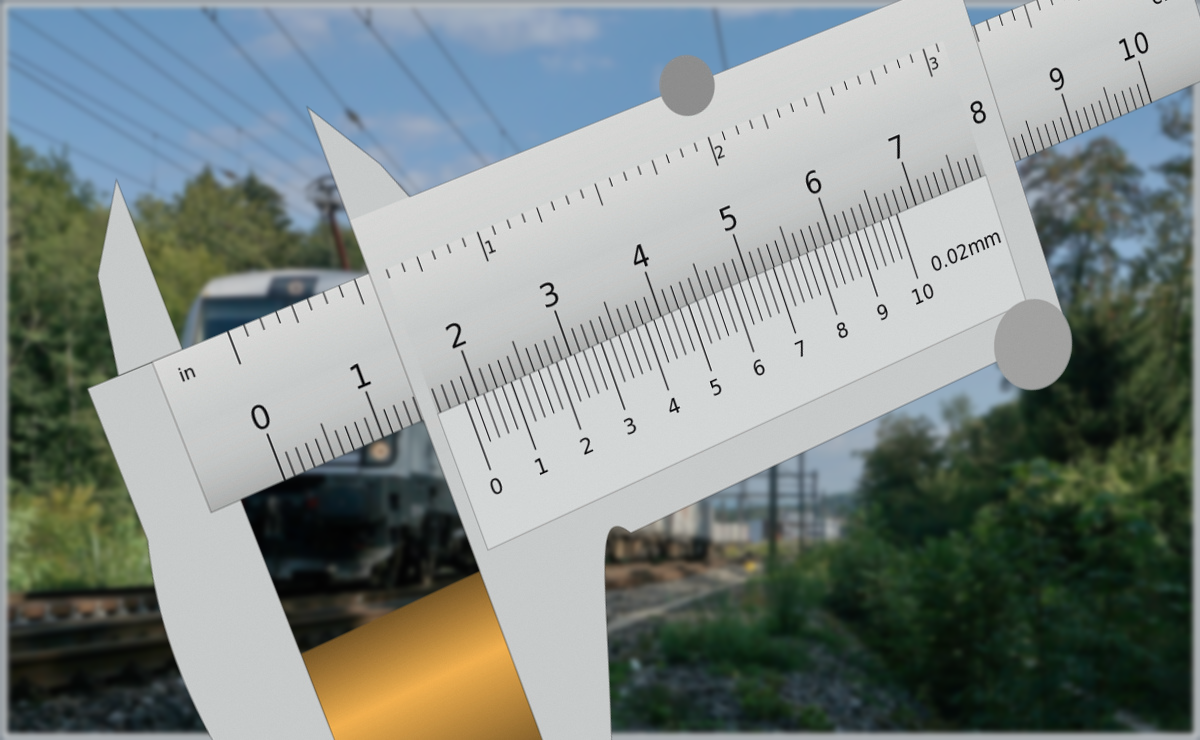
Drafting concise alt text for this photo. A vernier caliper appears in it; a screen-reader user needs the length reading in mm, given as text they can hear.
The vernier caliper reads 18.6 mm
